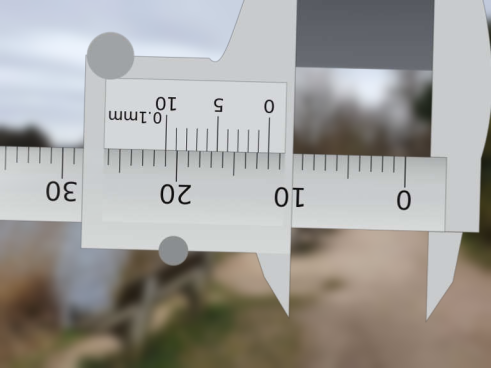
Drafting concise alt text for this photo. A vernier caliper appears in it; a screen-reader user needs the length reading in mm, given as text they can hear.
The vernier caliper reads 12.0 mm
